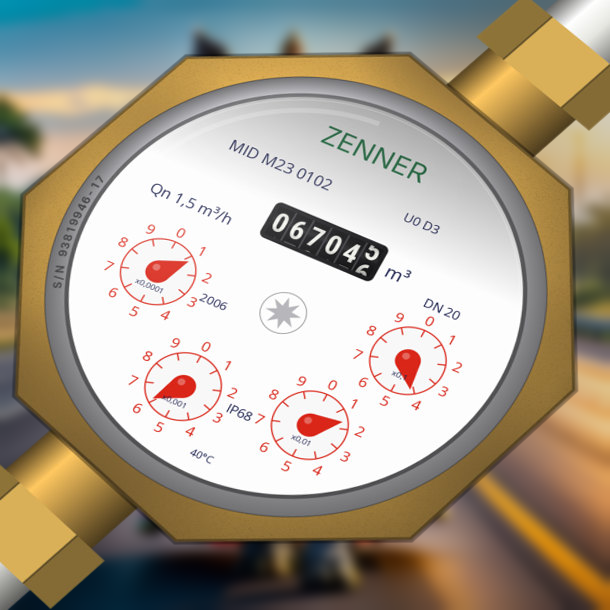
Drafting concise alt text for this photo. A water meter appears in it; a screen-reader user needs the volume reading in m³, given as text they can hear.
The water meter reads 67045.4161 m³
